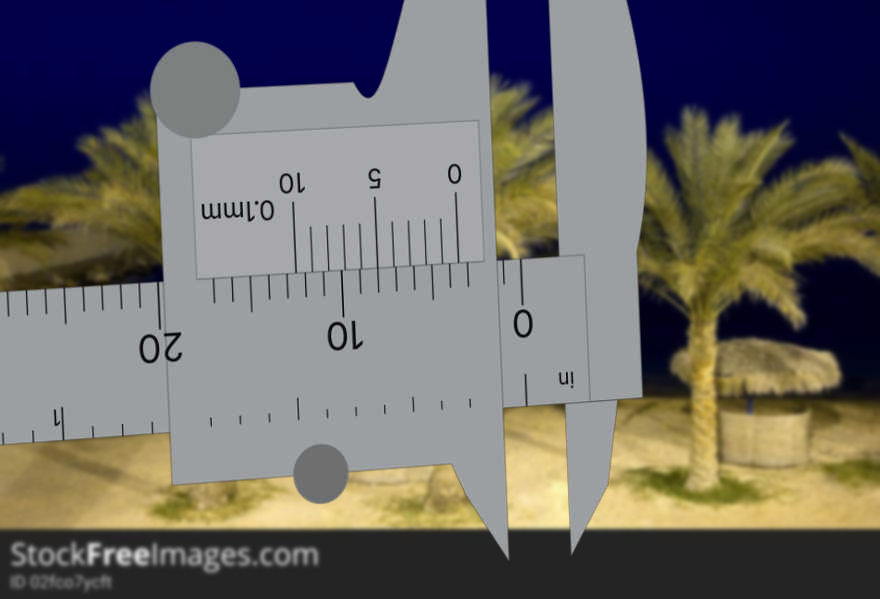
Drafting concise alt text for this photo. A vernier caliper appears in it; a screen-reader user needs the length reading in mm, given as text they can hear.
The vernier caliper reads 3.5 mm
